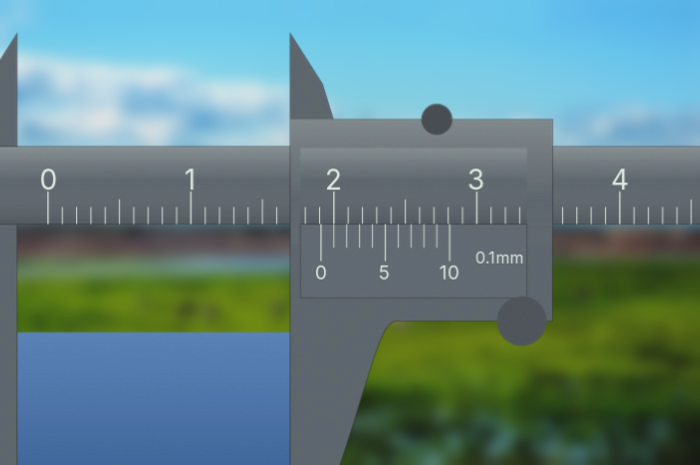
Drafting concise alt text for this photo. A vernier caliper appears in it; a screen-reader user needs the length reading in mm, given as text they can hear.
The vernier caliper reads 19.1 mm
